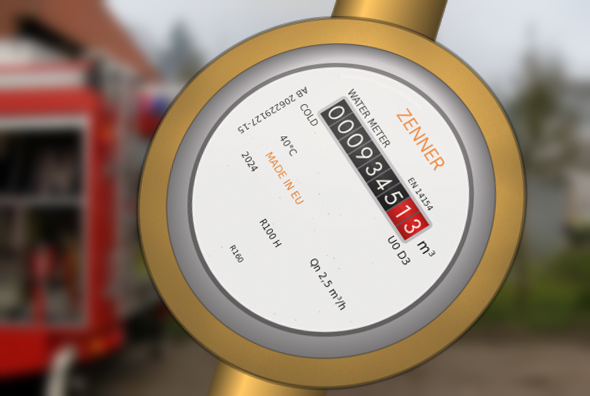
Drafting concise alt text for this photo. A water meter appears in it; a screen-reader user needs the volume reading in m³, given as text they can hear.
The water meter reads 9345.13 m³
